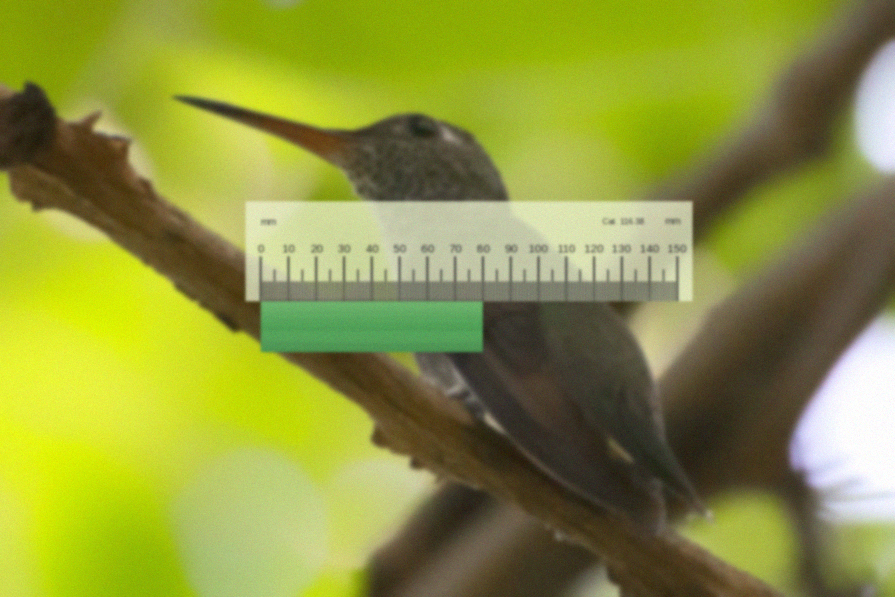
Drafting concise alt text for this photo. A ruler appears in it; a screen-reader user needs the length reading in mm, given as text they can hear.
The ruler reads 80 mm
